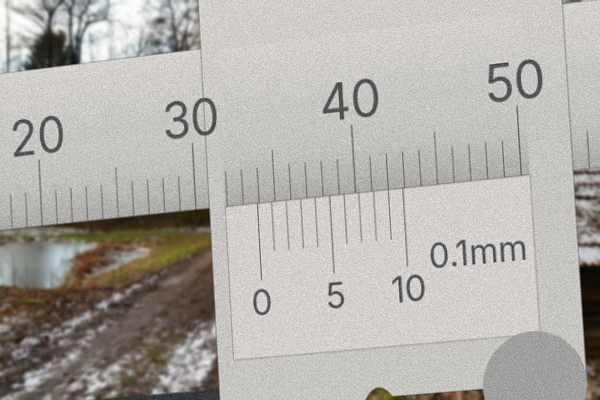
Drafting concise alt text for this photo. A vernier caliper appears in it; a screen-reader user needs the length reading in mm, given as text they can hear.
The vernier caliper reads 33.9 mm
